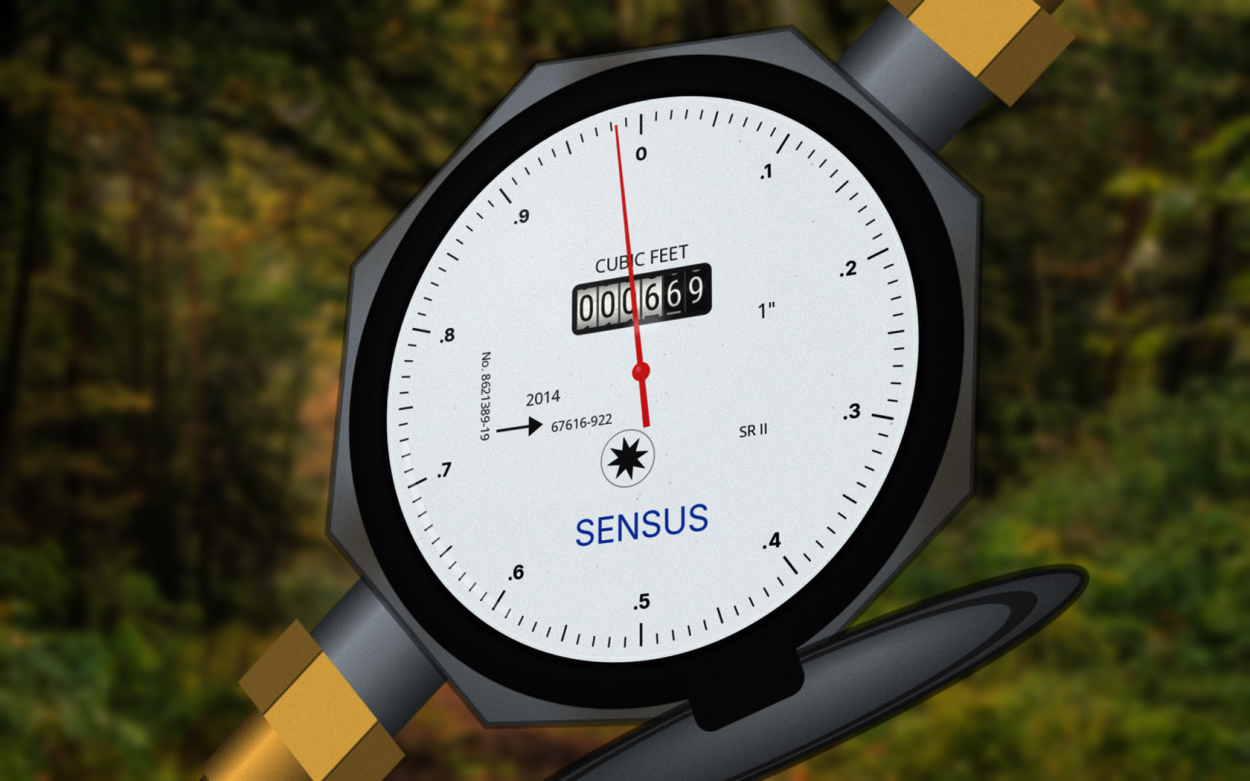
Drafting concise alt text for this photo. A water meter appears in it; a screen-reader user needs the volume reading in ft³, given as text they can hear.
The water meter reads 668.98 ft³
